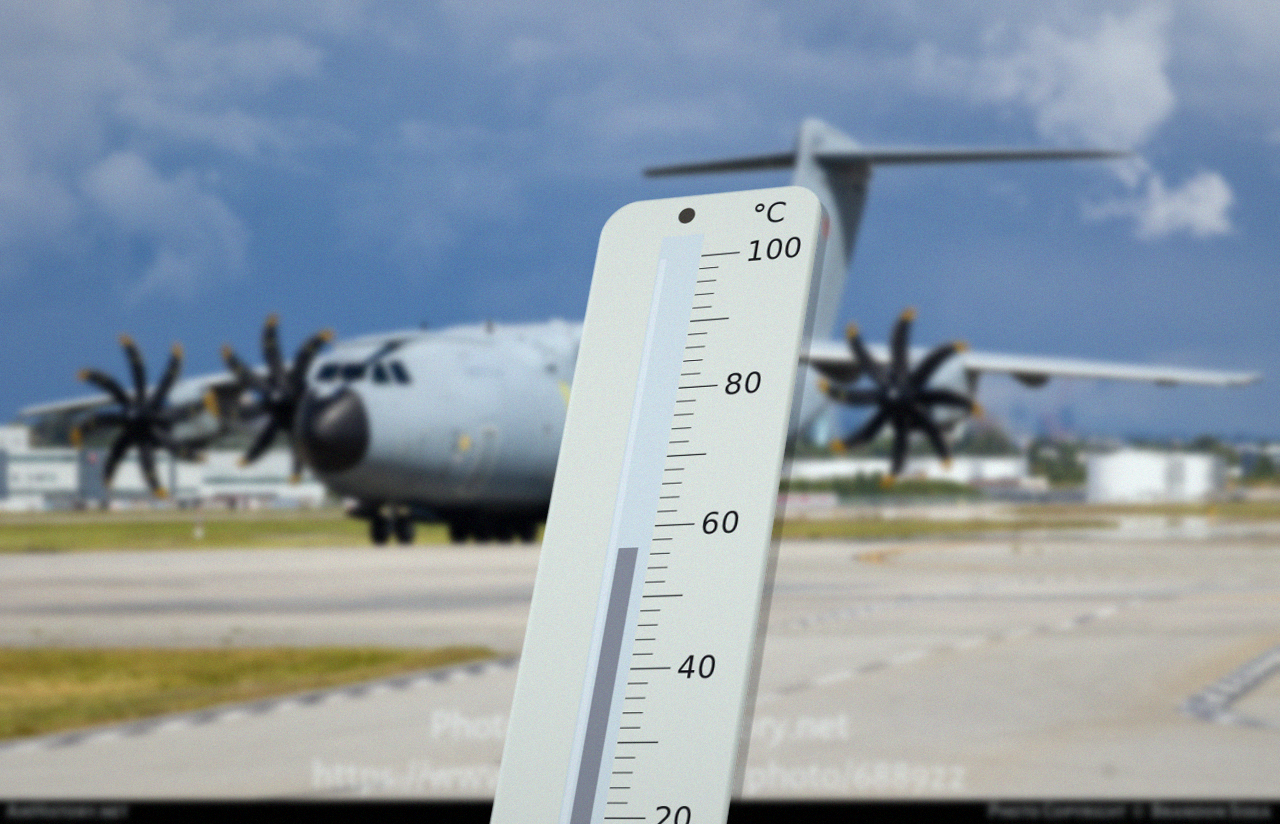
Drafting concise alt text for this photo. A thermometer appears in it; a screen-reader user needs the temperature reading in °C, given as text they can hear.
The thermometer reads 57 °C
